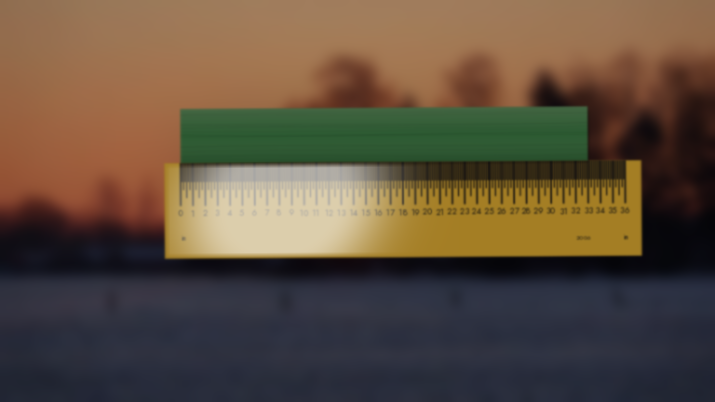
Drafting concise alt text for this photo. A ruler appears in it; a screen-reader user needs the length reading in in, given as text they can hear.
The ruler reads 33 in
